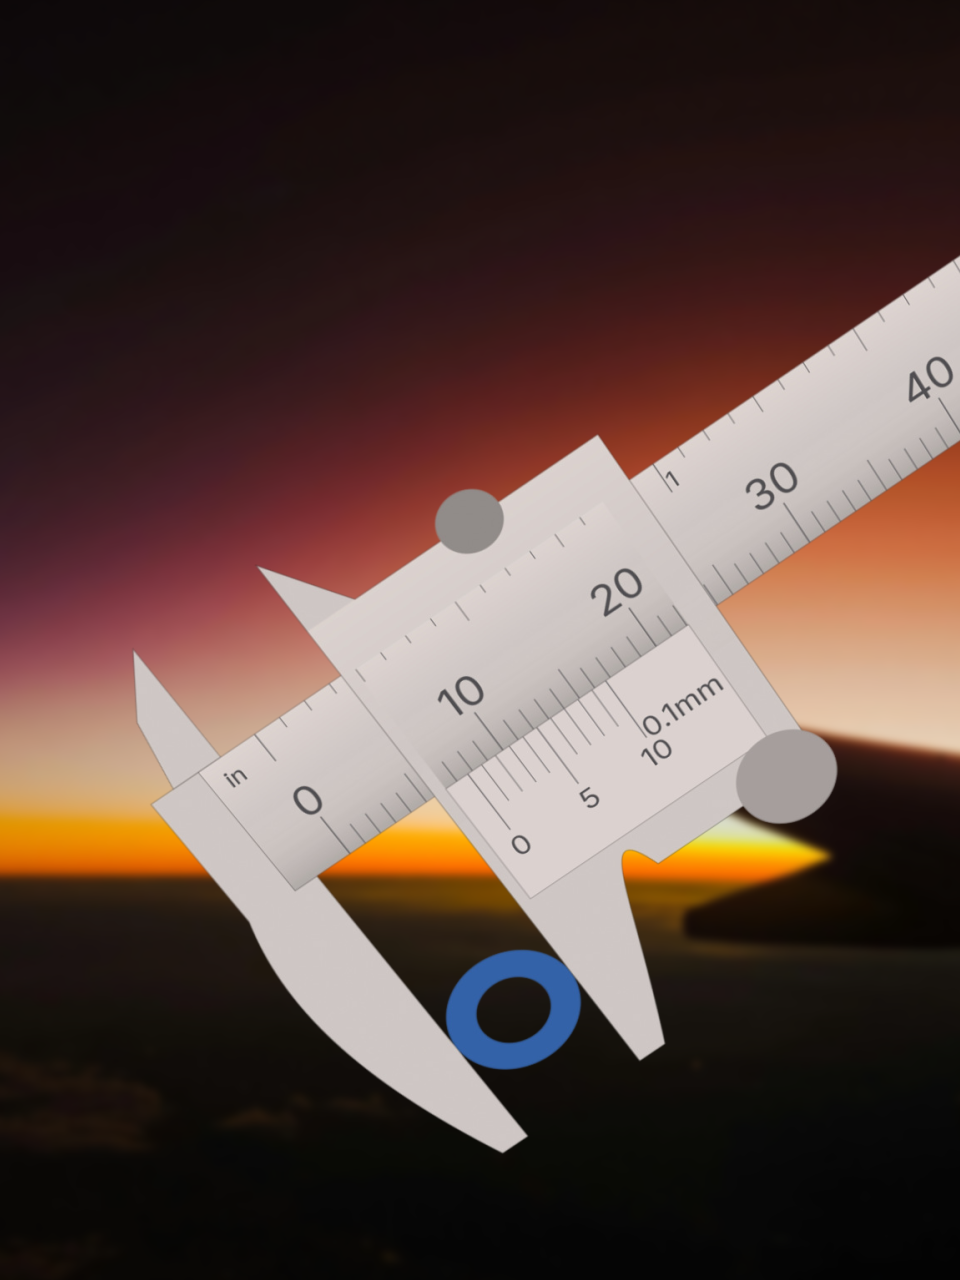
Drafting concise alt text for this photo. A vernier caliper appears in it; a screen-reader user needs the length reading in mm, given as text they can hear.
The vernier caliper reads 7.7 mm
